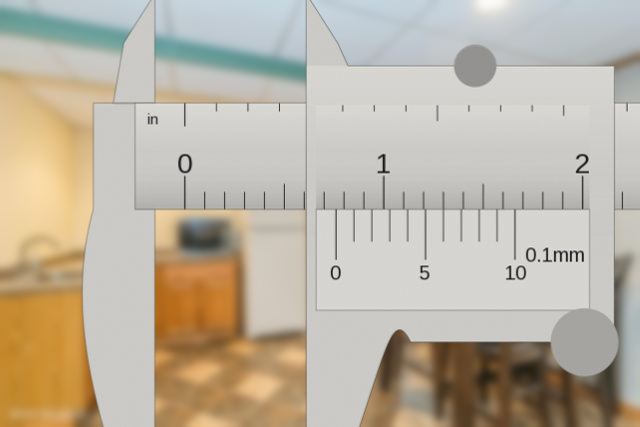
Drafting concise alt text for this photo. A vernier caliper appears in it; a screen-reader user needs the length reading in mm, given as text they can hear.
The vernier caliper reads 7.6 mm
